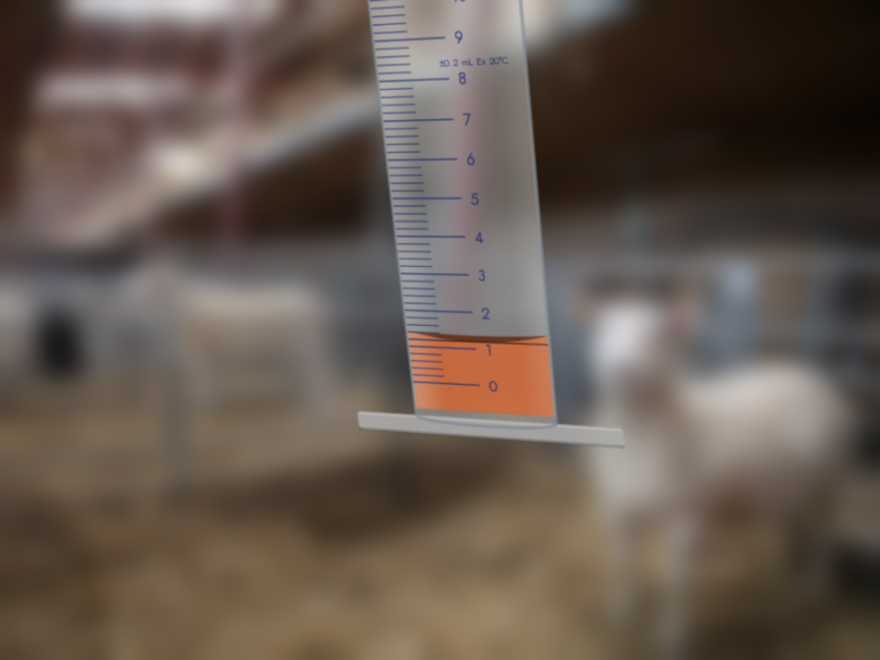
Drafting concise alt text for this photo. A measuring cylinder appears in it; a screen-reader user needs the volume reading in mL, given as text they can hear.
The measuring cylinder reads 1.2 mL
